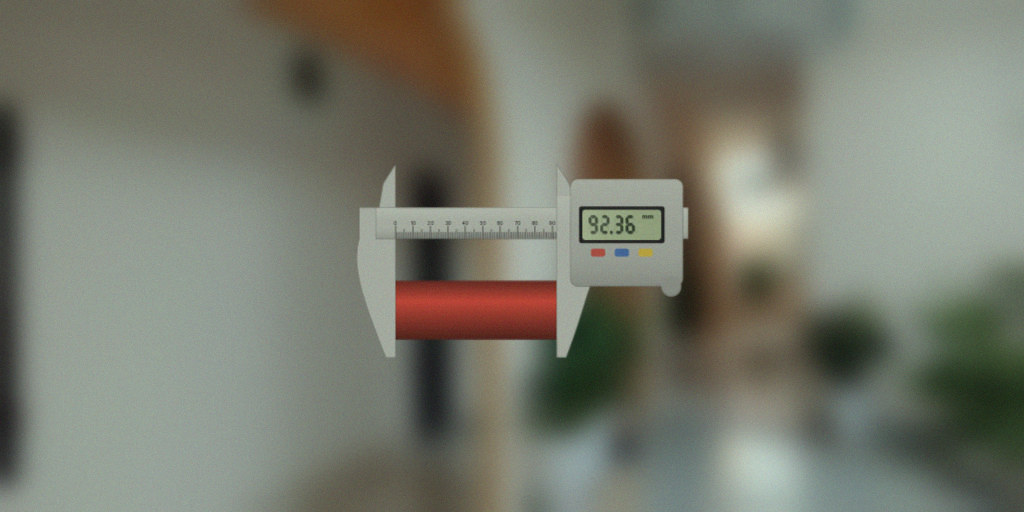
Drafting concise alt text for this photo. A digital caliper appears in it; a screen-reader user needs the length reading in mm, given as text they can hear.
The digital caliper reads 92.36 mm
